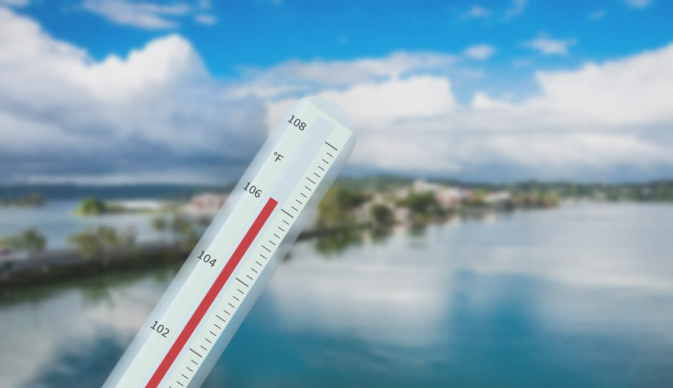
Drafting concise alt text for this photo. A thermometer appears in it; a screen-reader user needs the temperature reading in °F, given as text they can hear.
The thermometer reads 106.1 °F
